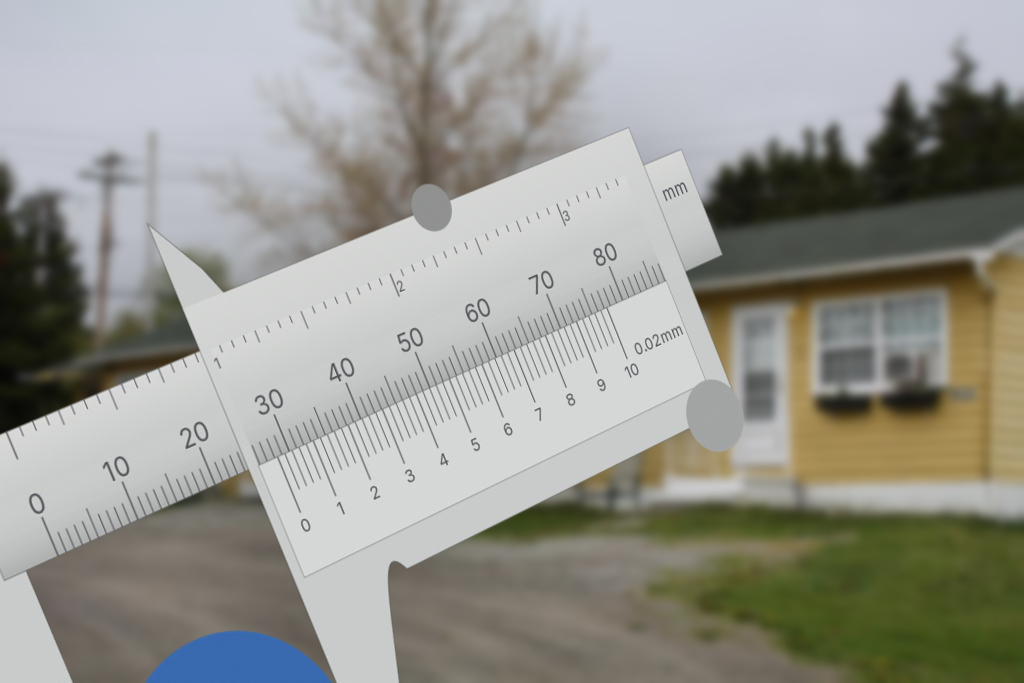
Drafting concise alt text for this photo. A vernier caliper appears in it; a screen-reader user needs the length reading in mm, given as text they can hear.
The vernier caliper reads 28.4 mm
